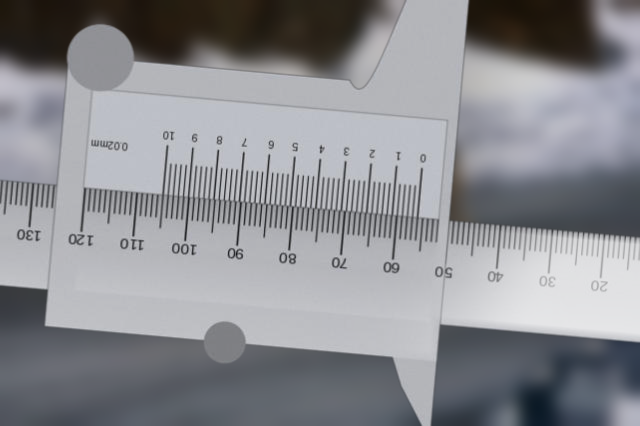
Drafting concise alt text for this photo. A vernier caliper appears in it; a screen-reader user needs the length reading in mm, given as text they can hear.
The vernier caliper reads 56.0 mm
